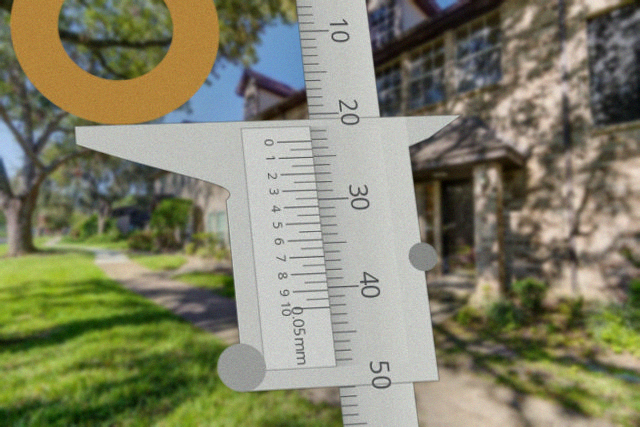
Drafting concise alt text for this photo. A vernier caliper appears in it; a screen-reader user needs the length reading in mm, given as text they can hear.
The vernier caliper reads 23.2 mm
